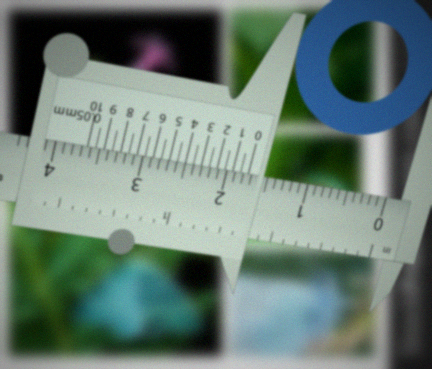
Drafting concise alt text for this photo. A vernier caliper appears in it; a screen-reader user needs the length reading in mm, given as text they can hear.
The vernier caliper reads 17.4 mm
